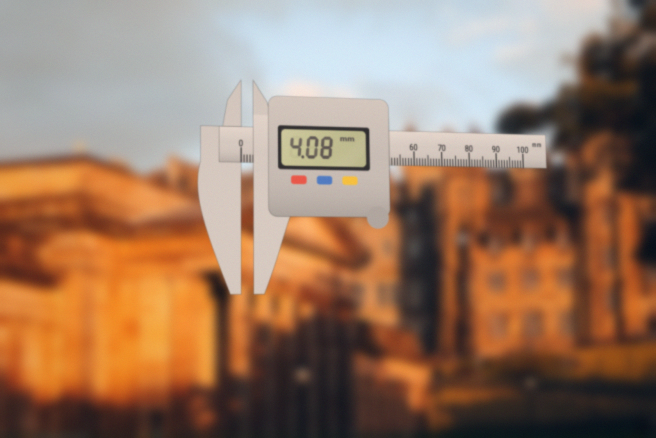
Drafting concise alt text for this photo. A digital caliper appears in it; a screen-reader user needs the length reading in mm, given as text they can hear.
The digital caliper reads 4.08 mm
